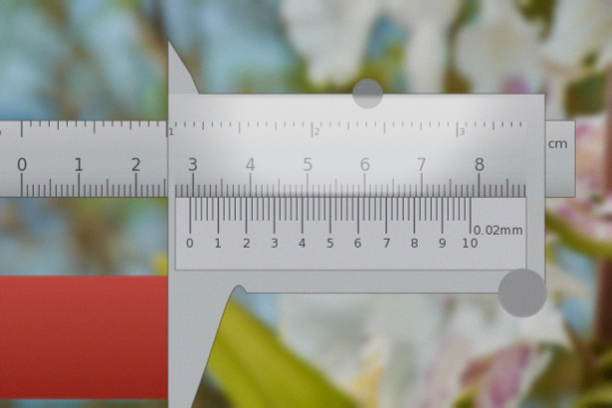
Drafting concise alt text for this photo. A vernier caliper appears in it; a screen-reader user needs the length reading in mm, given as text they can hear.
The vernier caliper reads 29.5 mm
